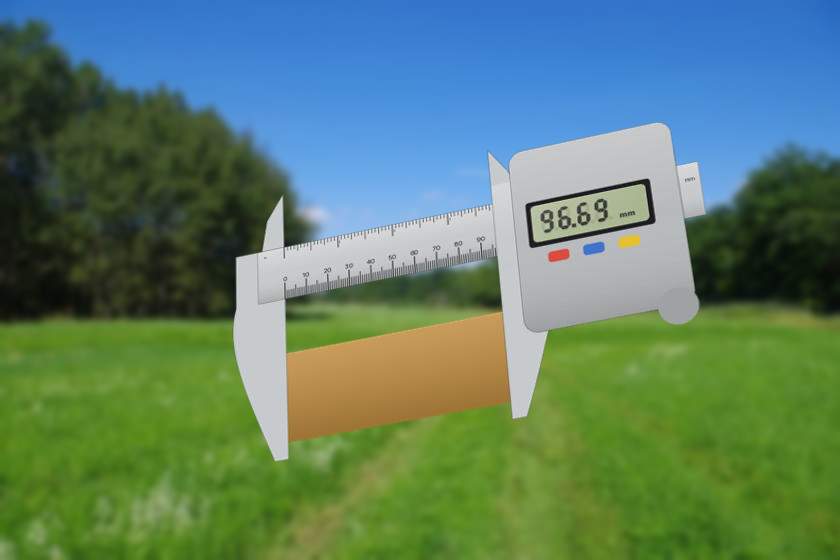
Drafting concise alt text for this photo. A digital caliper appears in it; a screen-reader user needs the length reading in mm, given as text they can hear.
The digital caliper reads 96.69 mm
